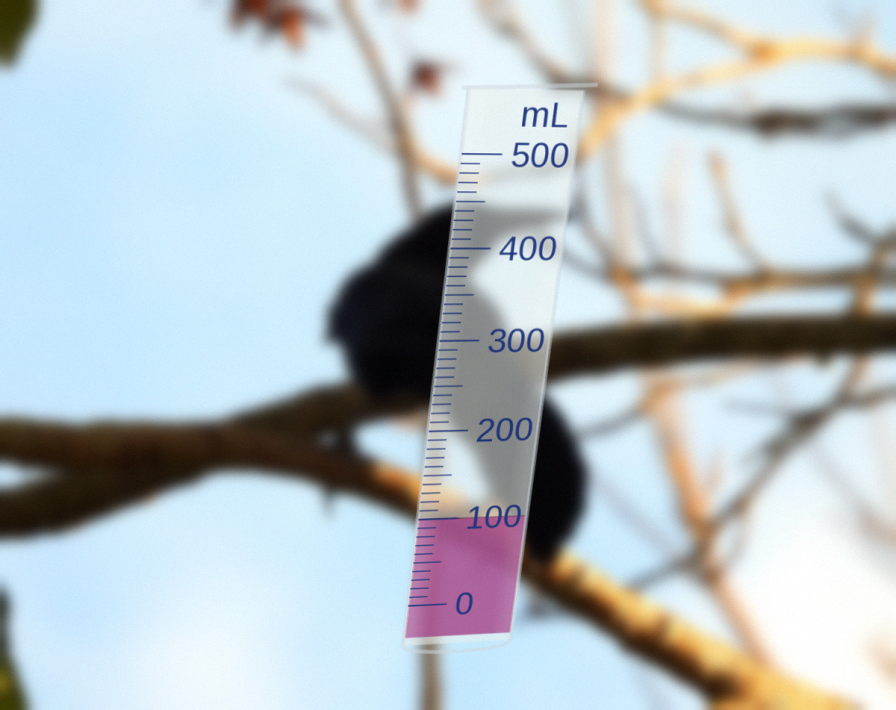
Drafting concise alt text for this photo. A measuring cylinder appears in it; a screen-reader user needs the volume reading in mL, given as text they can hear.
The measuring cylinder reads 100 mL
